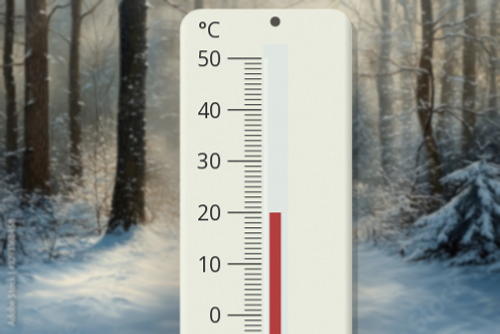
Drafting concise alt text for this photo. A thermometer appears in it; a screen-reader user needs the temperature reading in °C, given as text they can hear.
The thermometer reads 20 °C
